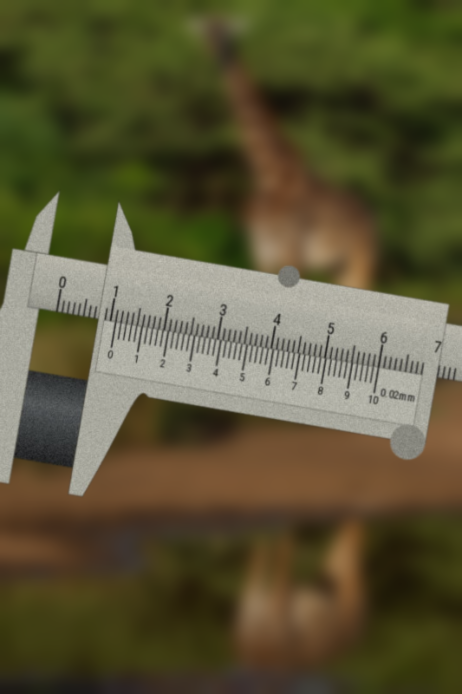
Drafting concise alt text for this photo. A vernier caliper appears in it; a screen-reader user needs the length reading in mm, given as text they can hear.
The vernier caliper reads 11.0 mm
